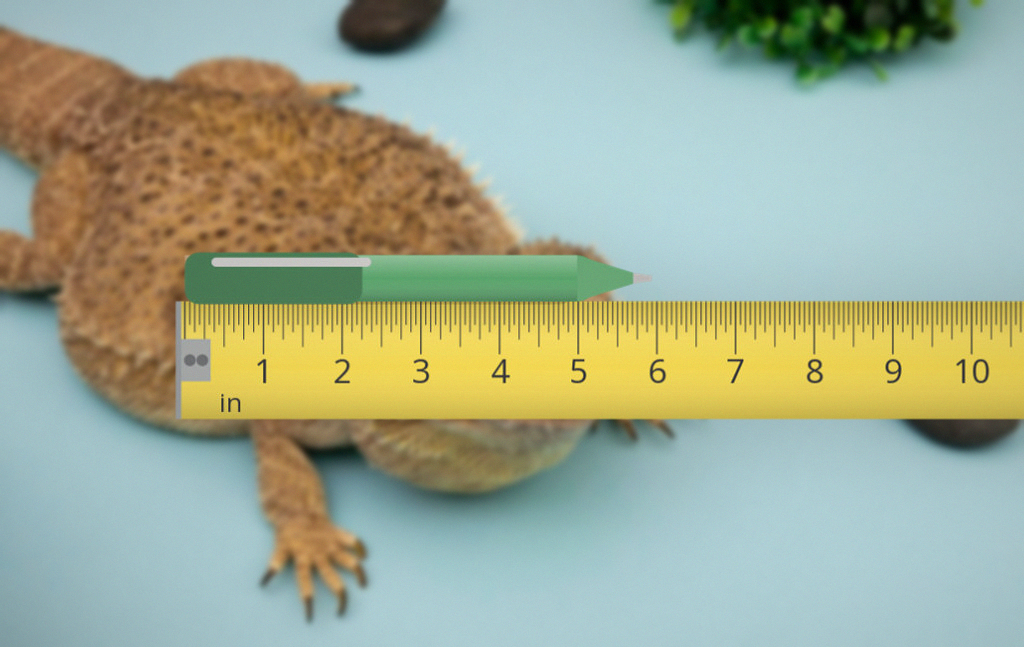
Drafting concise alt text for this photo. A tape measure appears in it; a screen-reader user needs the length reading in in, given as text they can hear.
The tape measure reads 5.9375 in
